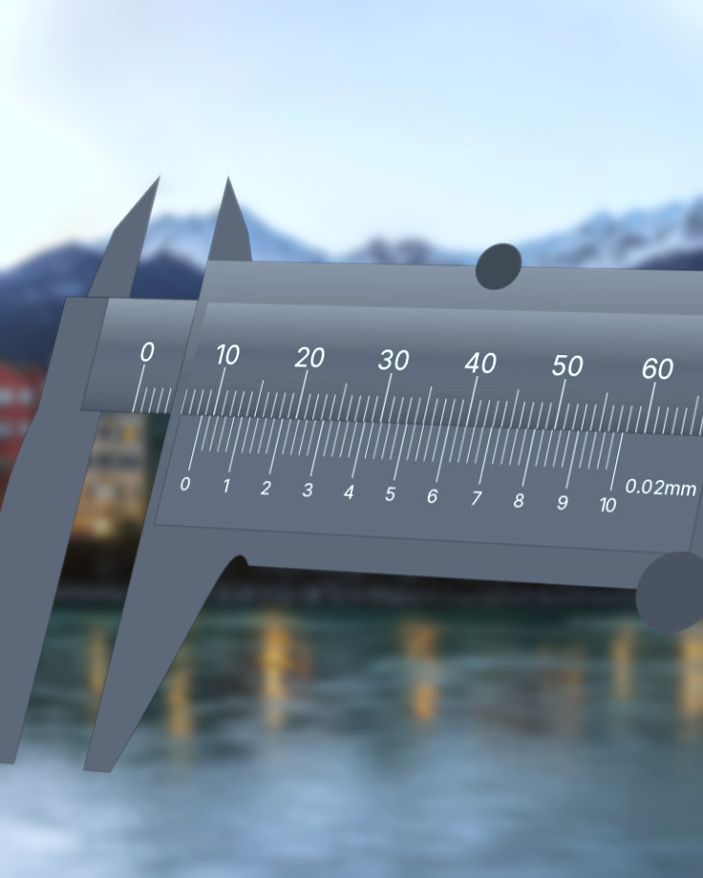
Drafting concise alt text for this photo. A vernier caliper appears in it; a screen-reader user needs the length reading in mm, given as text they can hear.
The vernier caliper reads 8.6 mm
